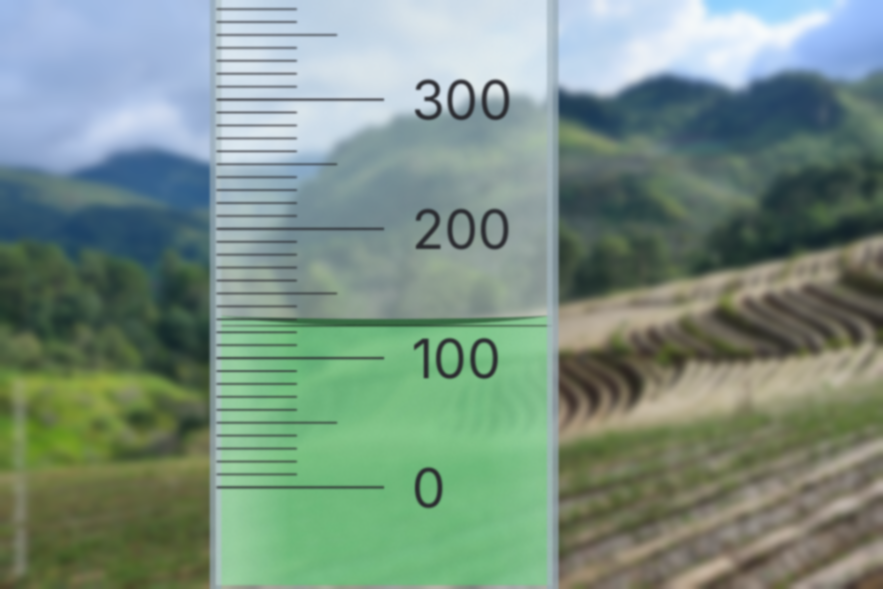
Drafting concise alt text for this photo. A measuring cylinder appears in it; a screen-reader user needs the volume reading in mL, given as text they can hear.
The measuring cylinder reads 125 mL
